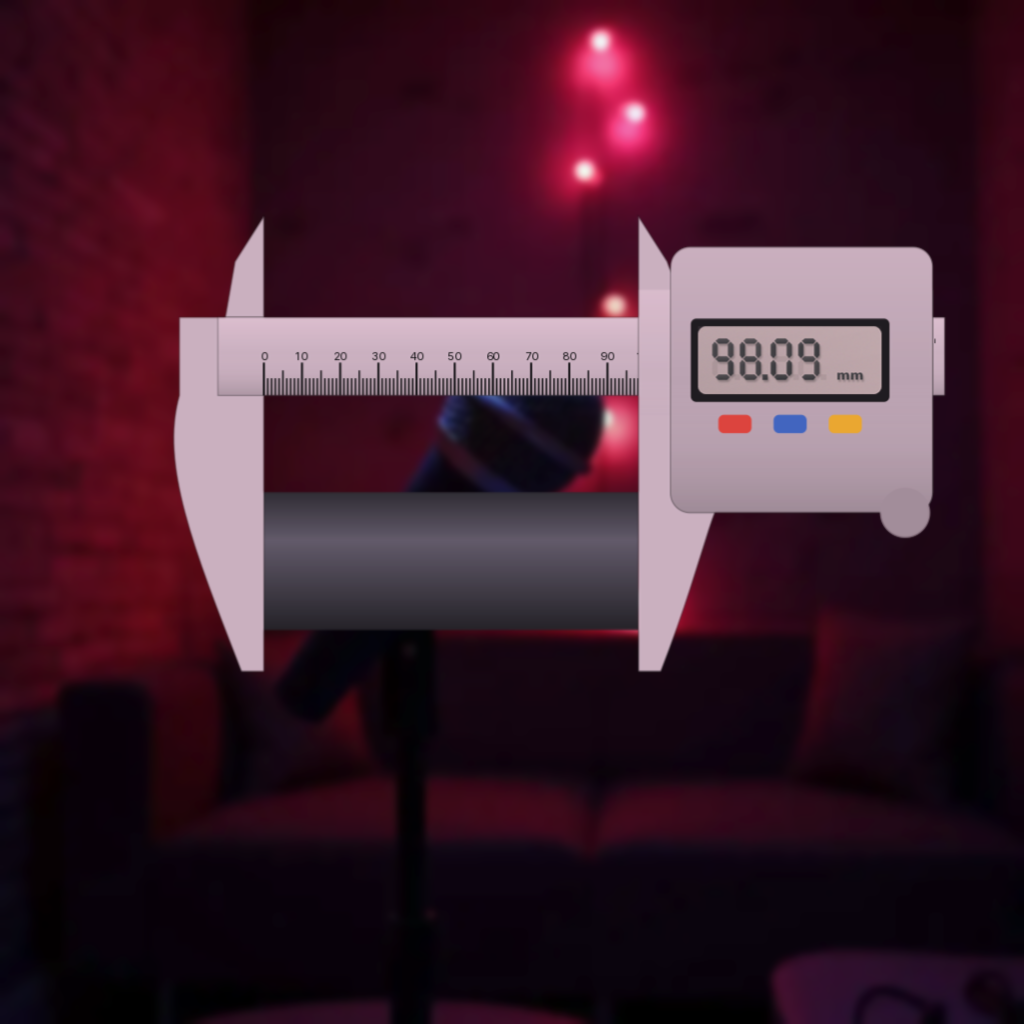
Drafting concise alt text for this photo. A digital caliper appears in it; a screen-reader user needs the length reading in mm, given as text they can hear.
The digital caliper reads 98.09 mm
